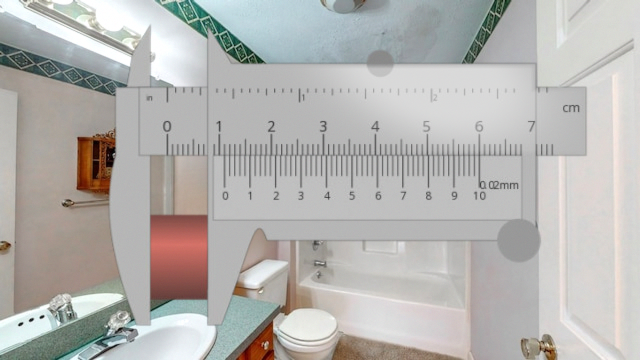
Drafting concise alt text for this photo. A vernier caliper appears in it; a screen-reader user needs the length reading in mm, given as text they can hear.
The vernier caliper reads 11.0 mm
